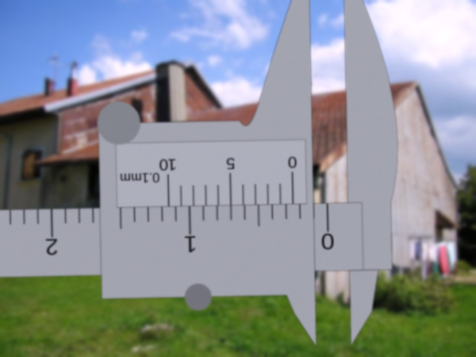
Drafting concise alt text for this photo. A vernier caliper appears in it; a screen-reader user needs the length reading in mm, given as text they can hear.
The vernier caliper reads 2.5 mm
